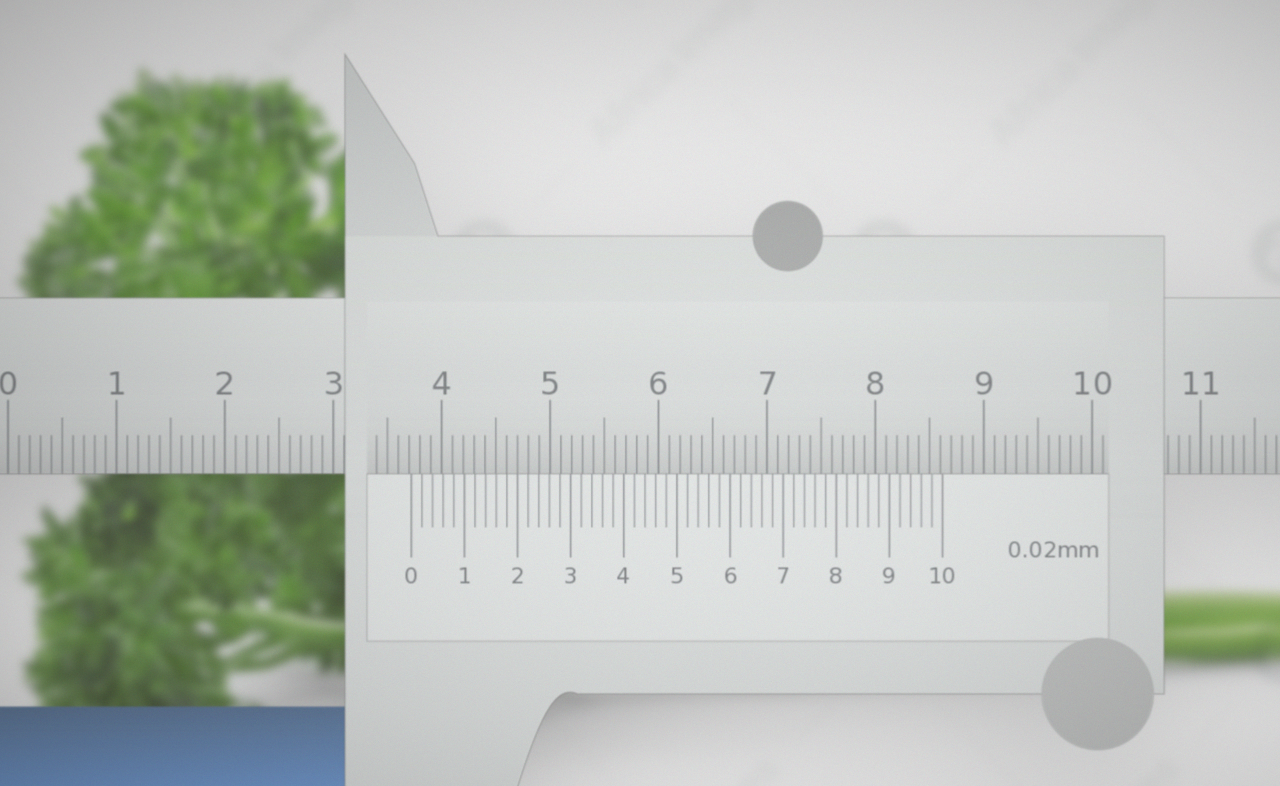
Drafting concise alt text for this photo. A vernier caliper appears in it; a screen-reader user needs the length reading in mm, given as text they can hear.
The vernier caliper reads 37.2 mm
